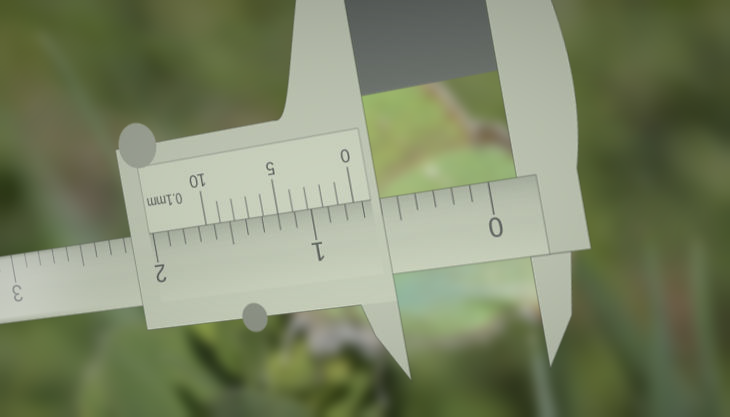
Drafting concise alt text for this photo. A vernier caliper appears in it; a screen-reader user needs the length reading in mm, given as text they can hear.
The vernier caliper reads 7.5 mm
